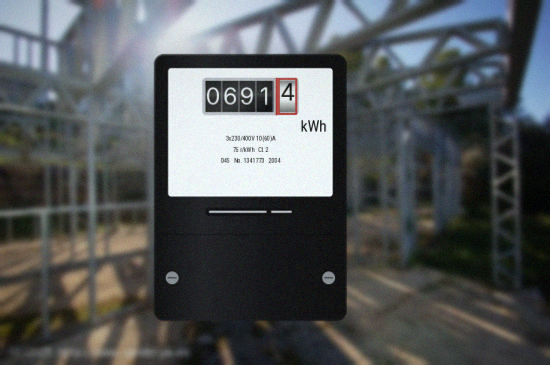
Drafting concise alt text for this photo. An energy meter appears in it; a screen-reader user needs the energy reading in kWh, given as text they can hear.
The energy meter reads 691.4 kWh
